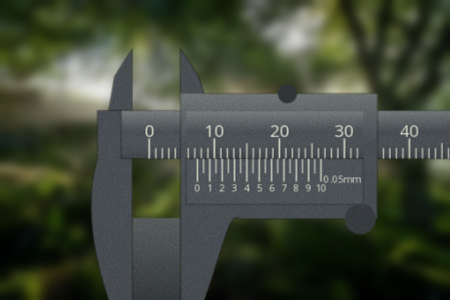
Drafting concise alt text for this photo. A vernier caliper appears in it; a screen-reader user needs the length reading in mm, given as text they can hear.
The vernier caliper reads 7.4 mm
